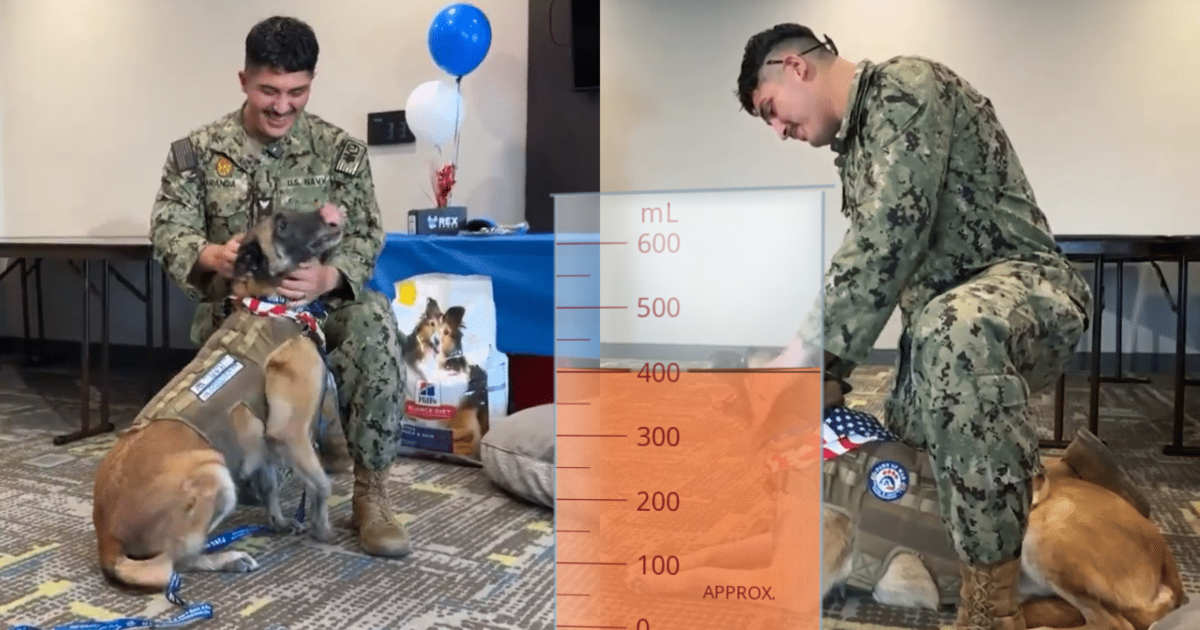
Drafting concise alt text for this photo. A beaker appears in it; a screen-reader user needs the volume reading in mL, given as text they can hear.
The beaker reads 400 mL
